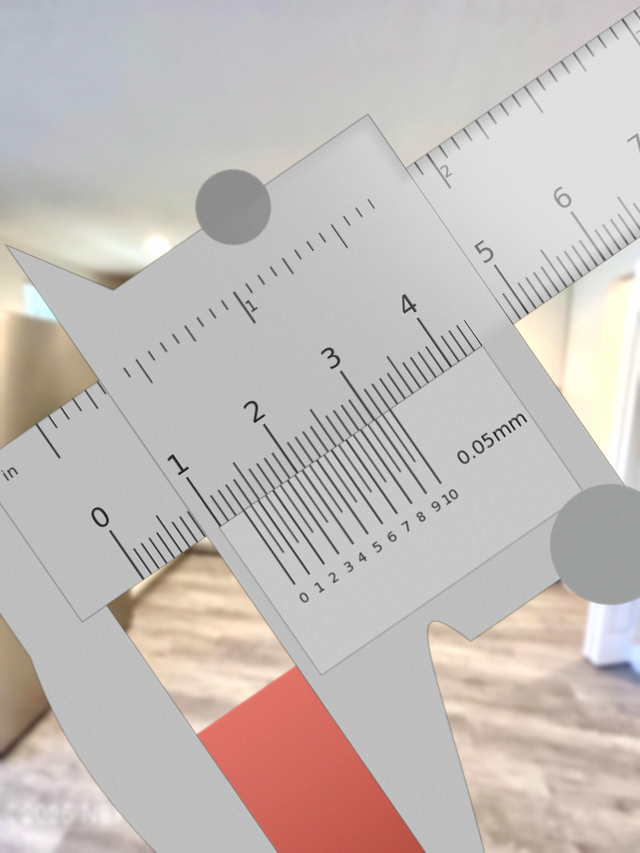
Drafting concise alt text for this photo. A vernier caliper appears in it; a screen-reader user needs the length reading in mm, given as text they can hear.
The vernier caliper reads 13.0 mm
